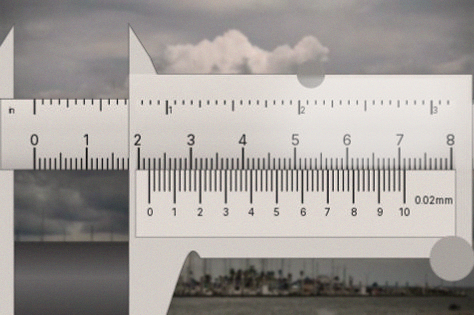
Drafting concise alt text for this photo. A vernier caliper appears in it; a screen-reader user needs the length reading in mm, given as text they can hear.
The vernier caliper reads 22.0 mm
